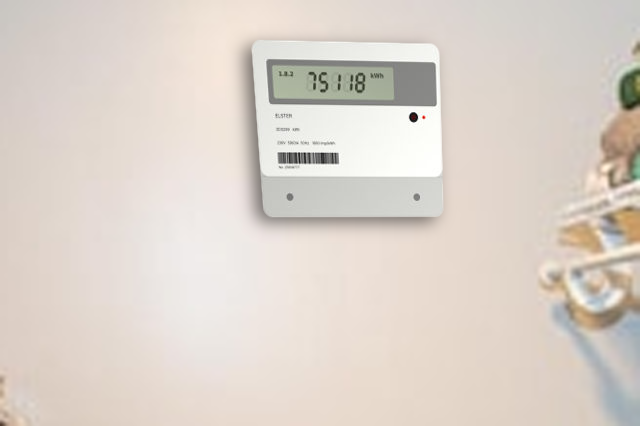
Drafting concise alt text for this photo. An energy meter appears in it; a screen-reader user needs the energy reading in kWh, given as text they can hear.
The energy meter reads 75118 kWh
